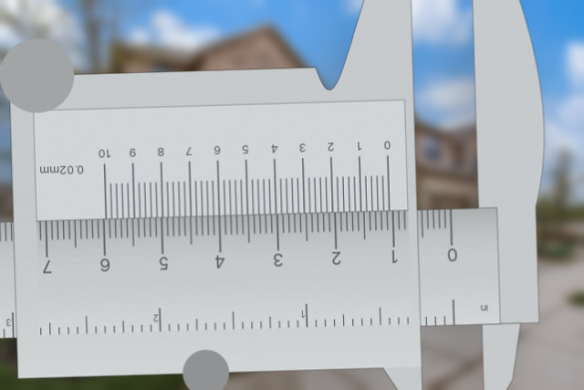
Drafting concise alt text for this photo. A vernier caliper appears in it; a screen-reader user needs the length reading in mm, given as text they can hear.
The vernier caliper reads 10.6 mm
